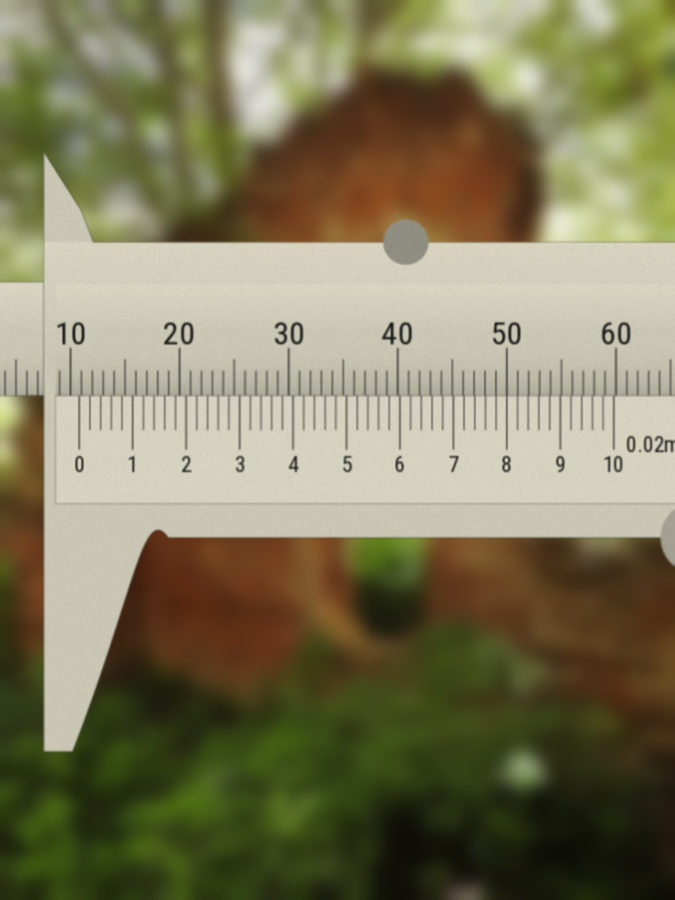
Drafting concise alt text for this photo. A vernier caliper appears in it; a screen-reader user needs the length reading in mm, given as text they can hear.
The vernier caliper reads 10.8 mm
